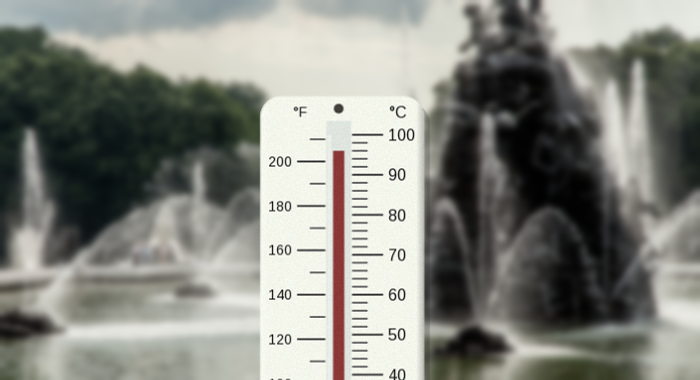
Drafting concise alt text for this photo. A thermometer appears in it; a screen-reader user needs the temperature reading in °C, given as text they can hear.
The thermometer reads 96 °C
